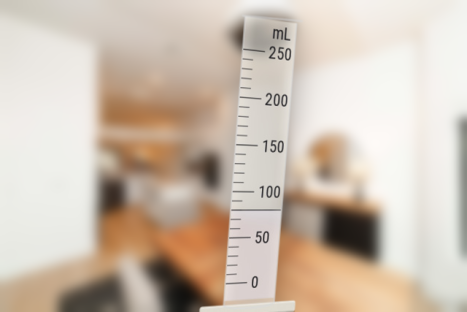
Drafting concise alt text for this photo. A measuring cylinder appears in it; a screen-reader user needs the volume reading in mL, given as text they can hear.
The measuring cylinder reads 80 mL
